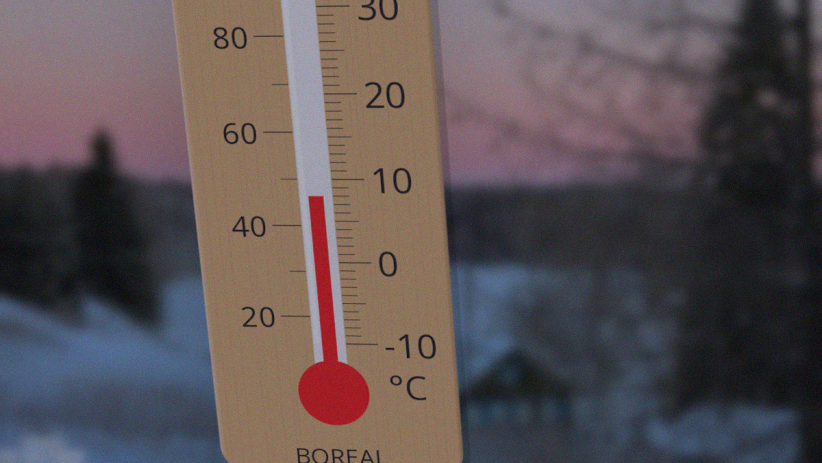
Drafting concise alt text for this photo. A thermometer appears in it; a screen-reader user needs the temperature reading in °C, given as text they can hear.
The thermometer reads 8 °C
